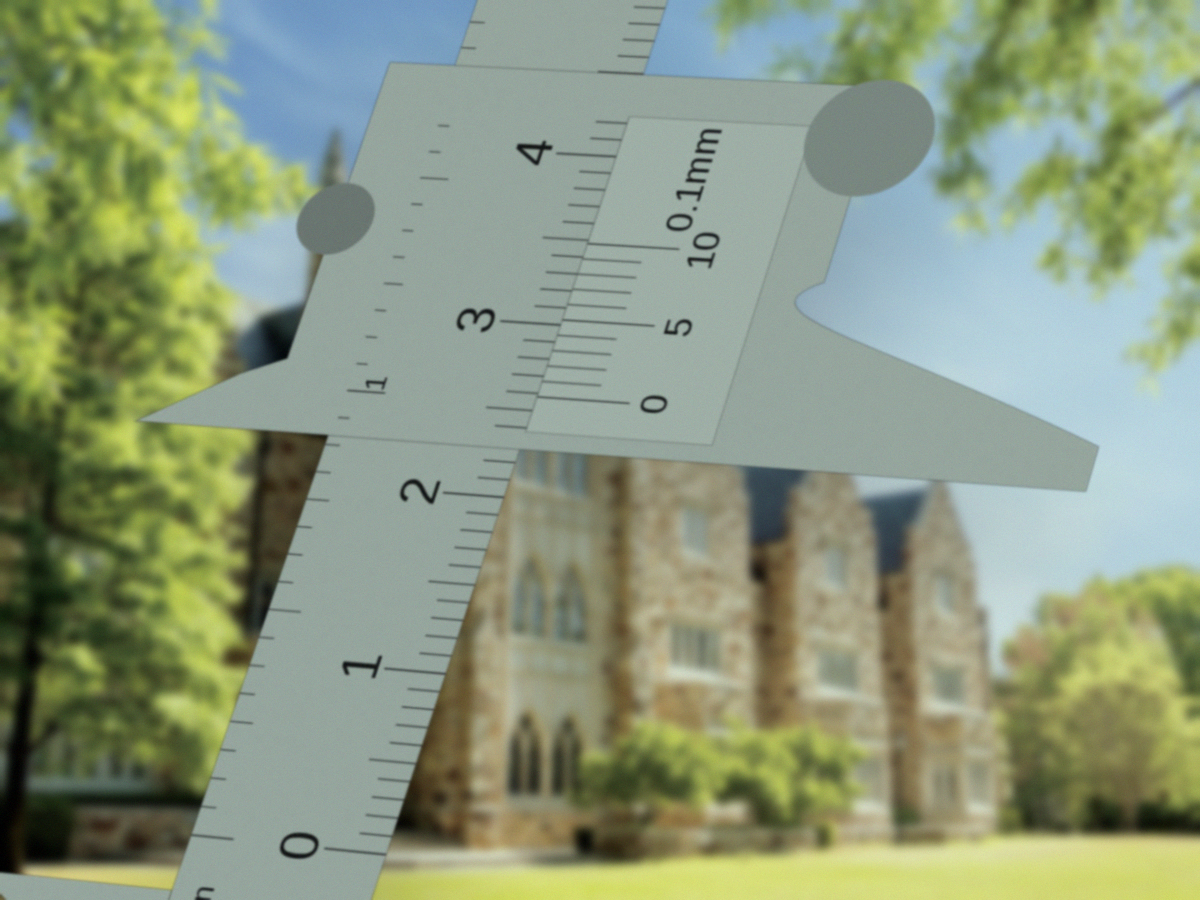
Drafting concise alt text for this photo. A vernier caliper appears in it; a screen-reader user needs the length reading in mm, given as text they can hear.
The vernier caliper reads 25.8 mm
